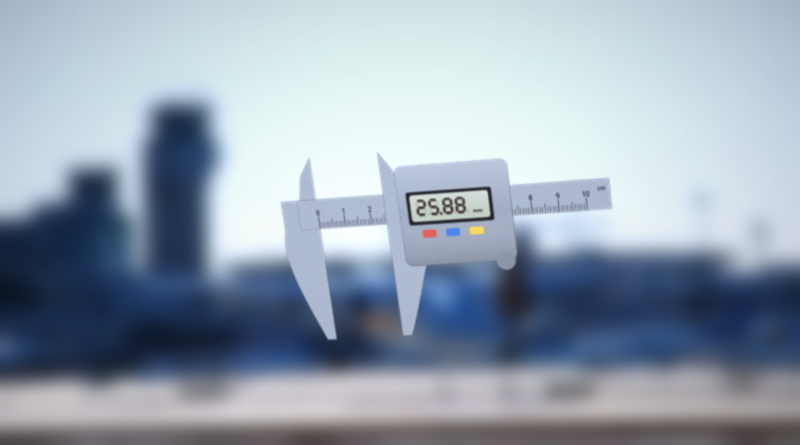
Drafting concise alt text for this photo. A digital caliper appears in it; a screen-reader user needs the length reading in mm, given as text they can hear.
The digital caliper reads 25.88 mm
